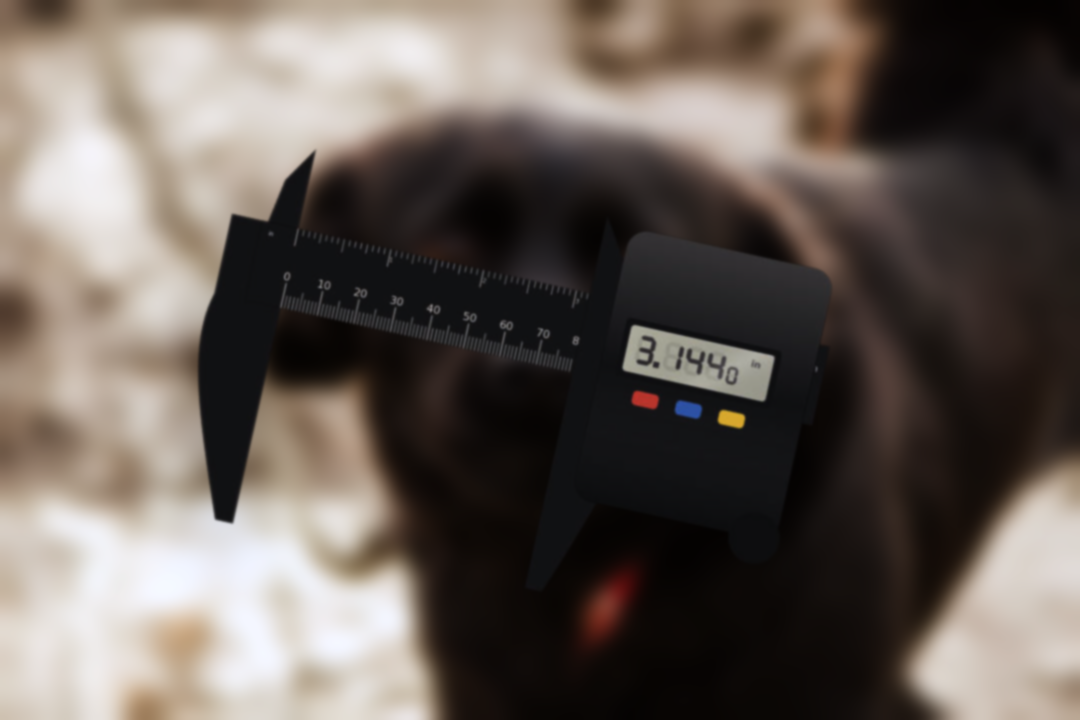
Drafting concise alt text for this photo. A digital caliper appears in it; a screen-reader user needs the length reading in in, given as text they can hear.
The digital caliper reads 3.1440 in
